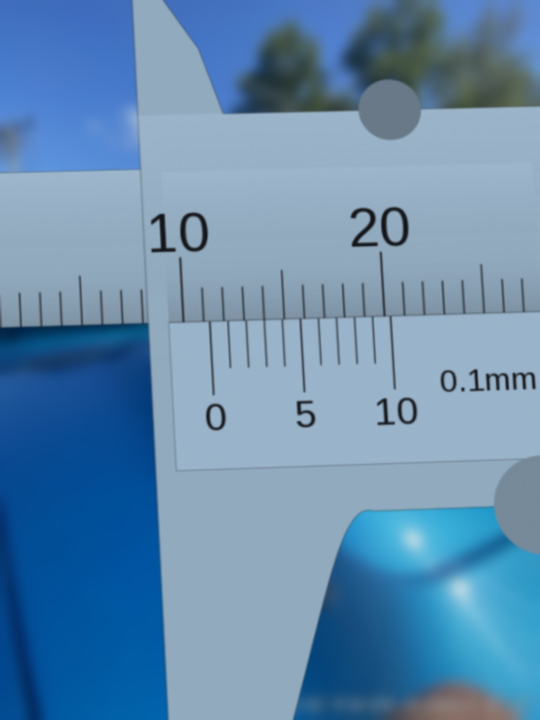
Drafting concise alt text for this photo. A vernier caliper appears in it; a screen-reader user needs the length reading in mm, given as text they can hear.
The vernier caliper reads 11.3 mm
